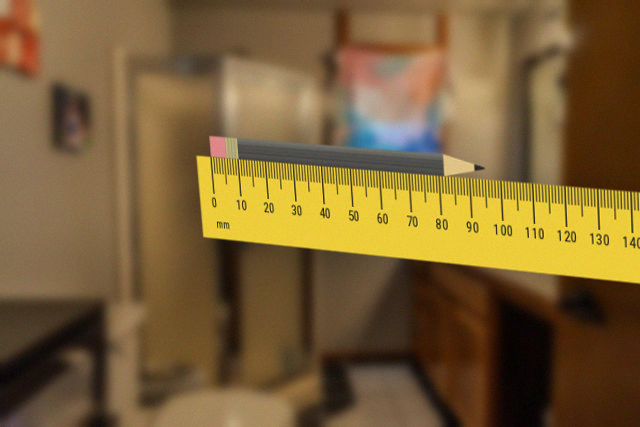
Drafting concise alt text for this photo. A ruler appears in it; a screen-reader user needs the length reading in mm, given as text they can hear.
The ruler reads 95 mm
